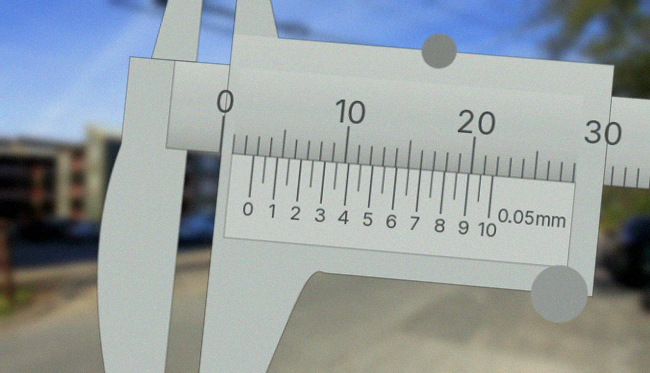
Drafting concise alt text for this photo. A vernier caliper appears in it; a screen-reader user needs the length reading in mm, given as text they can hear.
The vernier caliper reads 2.7 mm
